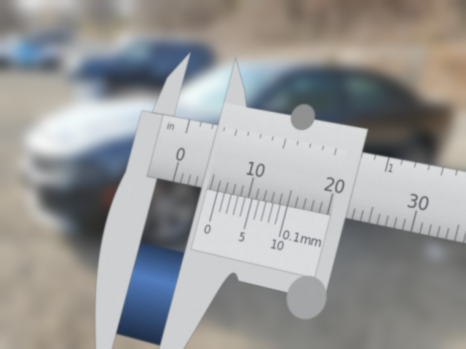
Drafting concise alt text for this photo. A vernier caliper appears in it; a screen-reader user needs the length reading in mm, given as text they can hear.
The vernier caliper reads 6.0 mm
